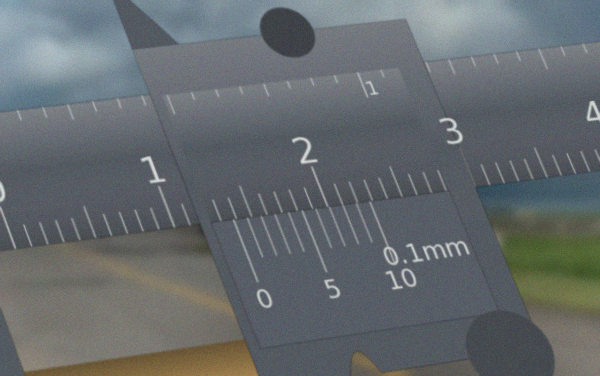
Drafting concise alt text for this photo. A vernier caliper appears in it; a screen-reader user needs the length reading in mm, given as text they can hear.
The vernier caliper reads 13.8 mm
